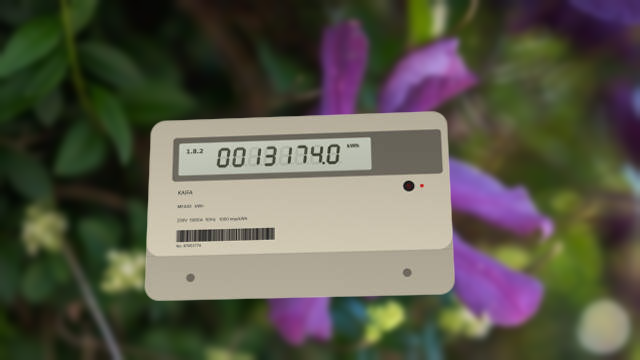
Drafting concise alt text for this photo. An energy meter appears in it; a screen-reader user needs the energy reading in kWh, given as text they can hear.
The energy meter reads 13174.0 kWh
